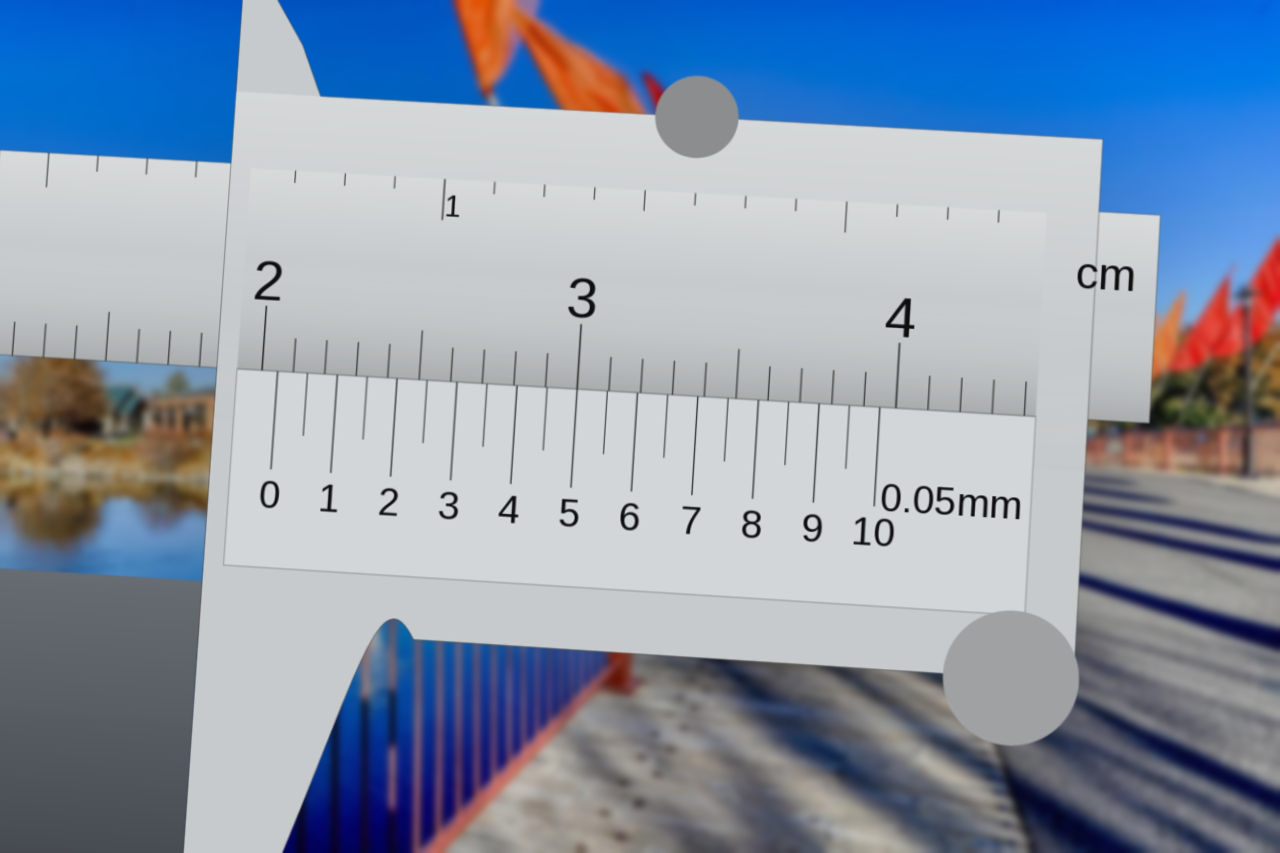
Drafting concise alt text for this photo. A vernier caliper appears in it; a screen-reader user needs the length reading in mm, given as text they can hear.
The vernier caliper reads 20.50 mm
